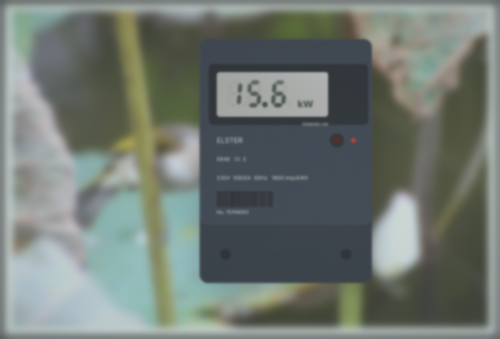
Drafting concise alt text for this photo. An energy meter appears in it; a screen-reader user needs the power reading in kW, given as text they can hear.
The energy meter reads 15.6 kW
